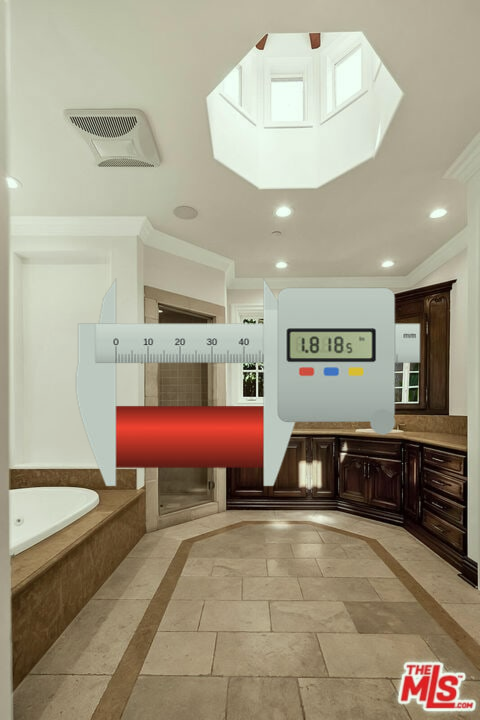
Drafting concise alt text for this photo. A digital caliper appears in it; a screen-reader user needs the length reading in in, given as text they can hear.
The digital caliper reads 1.8185 in
